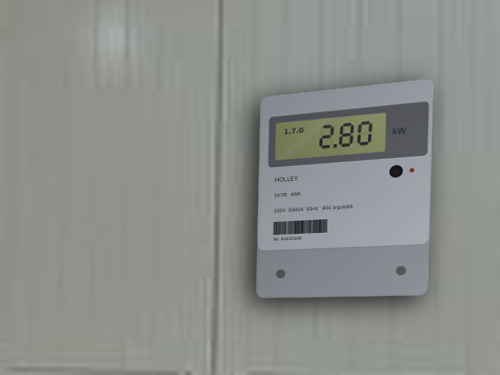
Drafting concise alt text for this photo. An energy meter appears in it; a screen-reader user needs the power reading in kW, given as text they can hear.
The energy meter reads 2.80 kW
